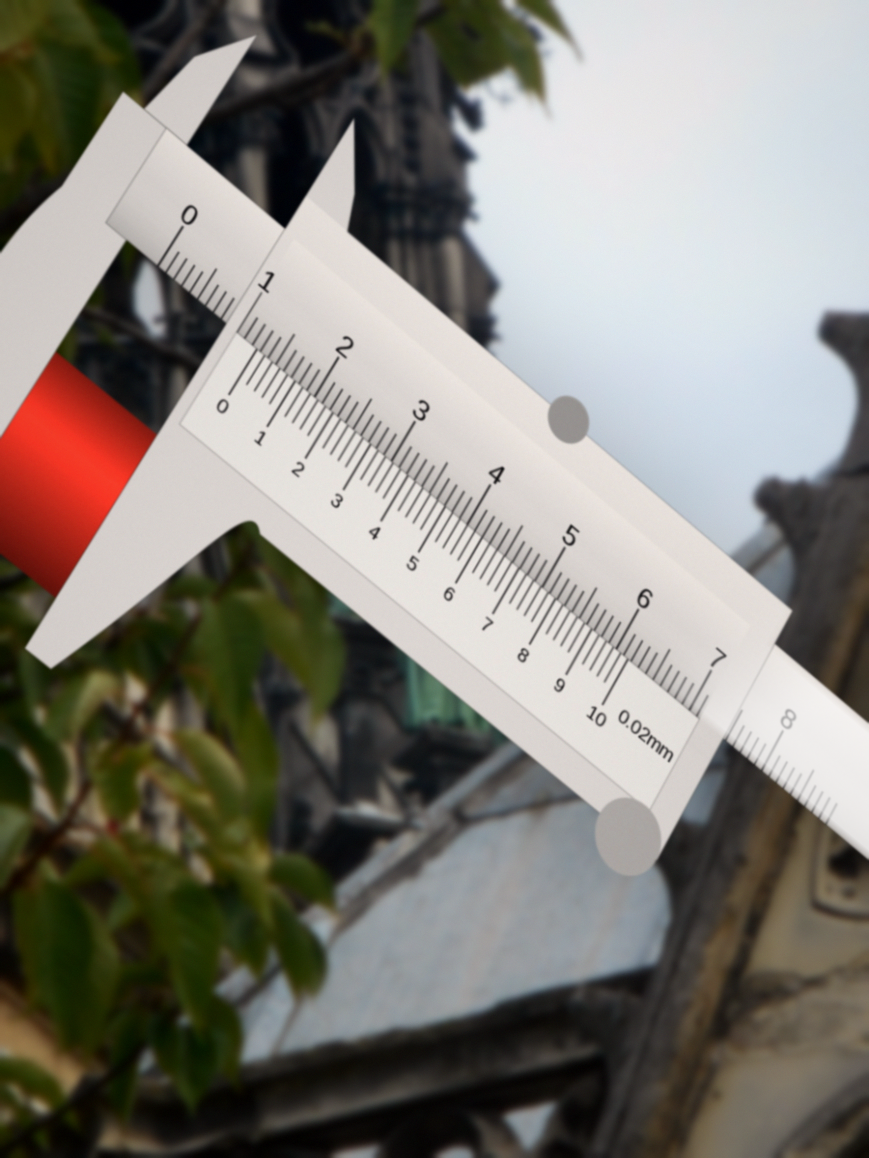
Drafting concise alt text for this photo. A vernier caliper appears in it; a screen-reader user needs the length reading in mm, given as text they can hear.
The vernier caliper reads 12.6 mm
